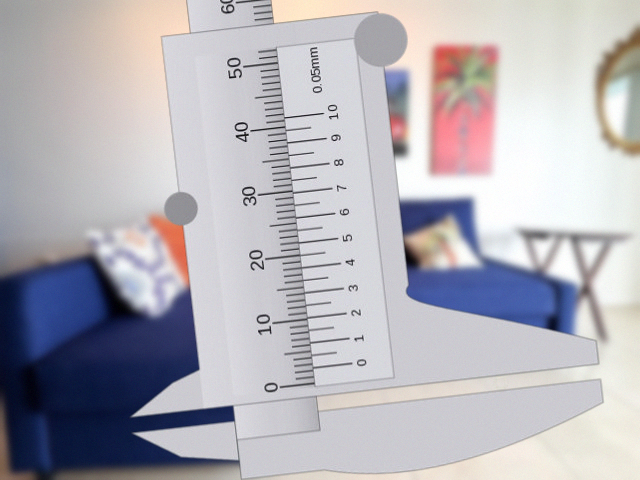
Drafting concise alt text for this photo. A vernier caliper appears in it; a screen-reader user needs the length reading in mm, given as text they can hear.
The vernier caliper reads 2.4 mm
